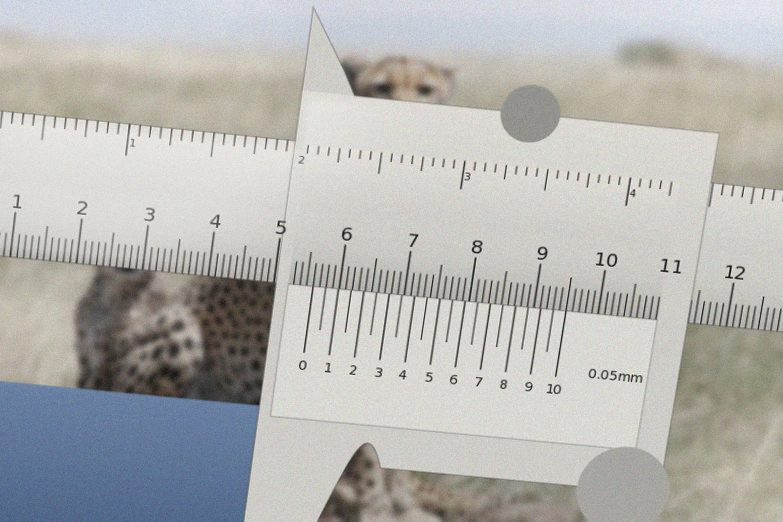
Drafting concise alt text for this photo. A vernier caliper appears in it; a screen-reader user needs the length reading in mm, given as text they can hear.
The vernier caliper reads 56.0 mm
